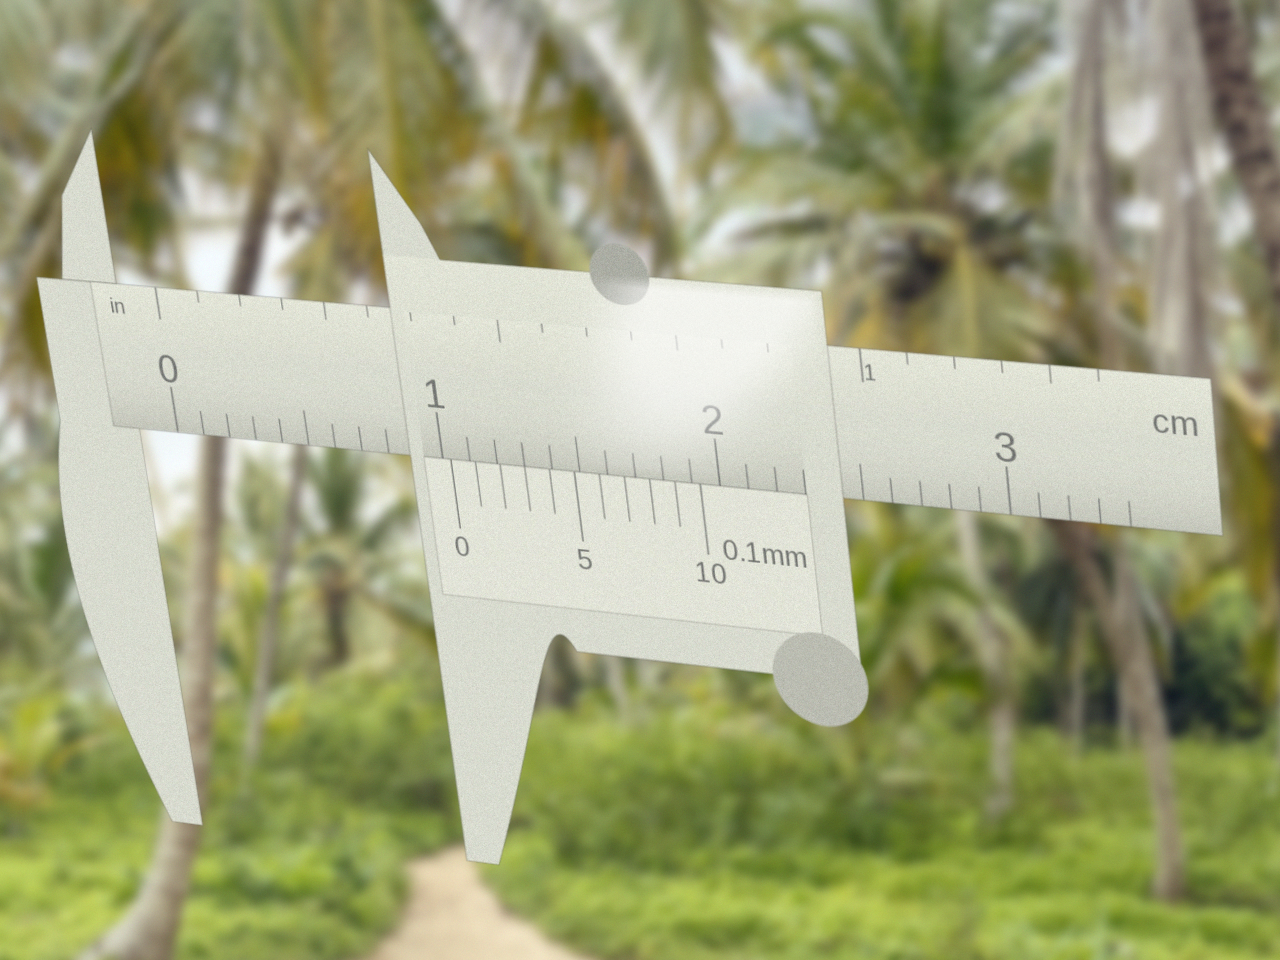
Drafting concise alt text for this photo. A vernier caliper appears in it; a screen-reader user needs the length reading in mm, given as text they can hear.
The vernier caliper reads 10.3 mm
